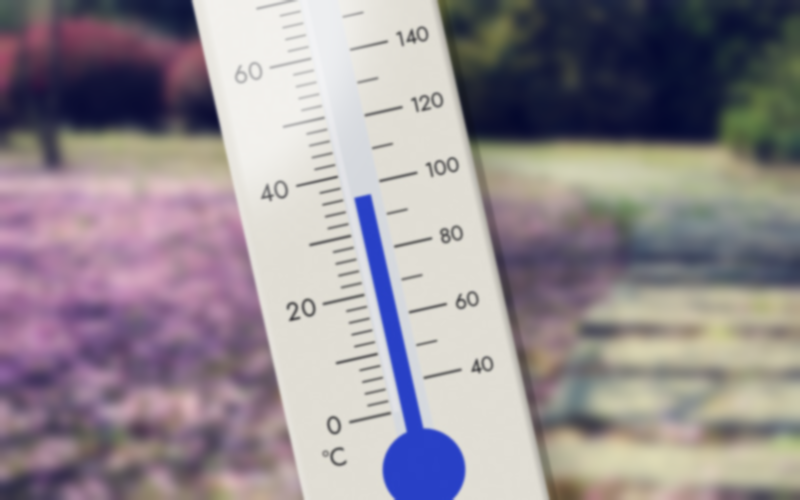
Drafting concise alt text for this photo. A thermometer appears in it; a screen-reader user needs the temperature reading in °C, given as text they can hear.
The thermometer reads 36 °C
